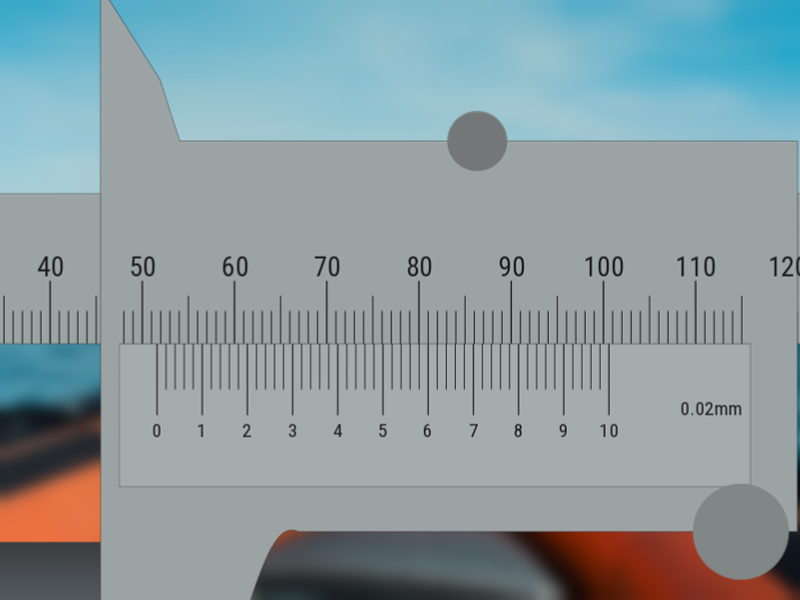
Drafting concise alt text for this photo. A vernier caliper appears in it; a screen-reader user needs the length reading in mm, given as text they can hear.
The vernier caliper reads 51.6 mm
